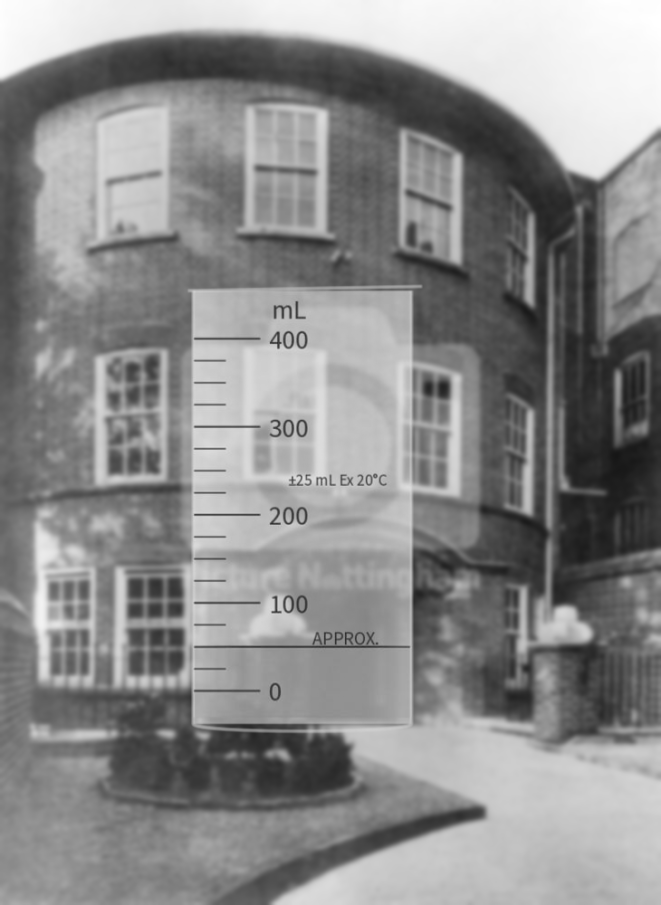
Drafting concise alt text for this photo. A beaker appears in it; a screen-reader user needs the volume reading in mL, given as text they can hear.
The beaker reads 50 mL
